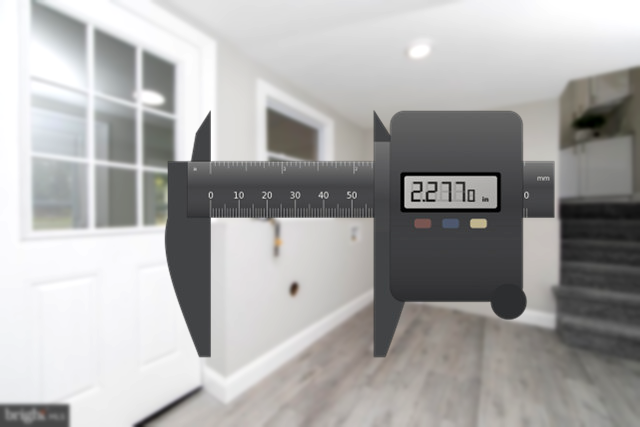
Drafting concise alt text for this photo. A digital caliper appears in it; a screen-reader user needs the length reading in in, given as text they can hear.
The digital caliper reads 2.2770 in
